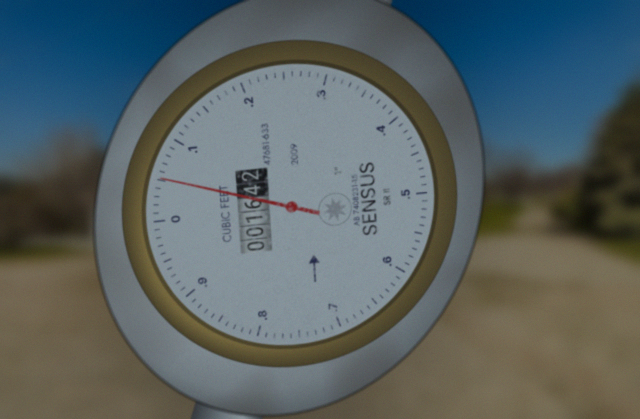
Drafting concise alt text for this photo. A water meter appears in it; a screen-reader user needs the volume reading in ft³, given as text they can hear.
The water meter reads 1642.05 ft³
